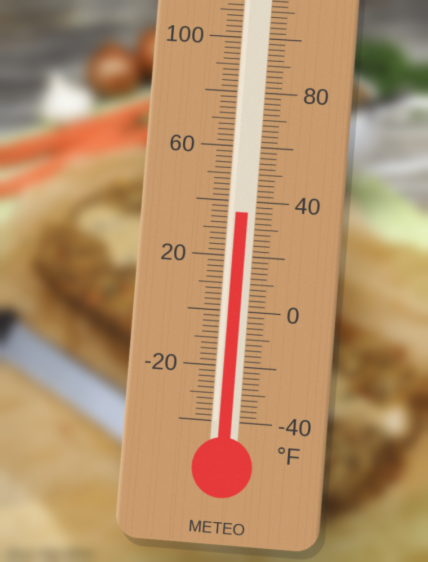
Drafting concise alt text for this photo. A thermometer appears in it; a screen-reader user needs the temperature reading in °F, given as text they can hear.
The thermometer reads 36 °F
